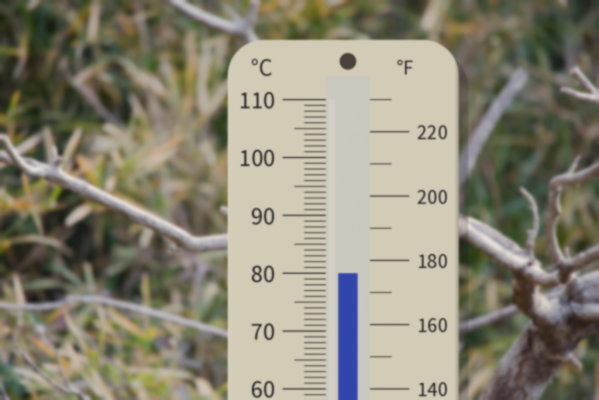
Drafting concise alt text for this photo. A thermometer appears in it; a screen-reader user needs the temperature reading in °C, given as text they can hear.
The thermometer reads 80 °C
